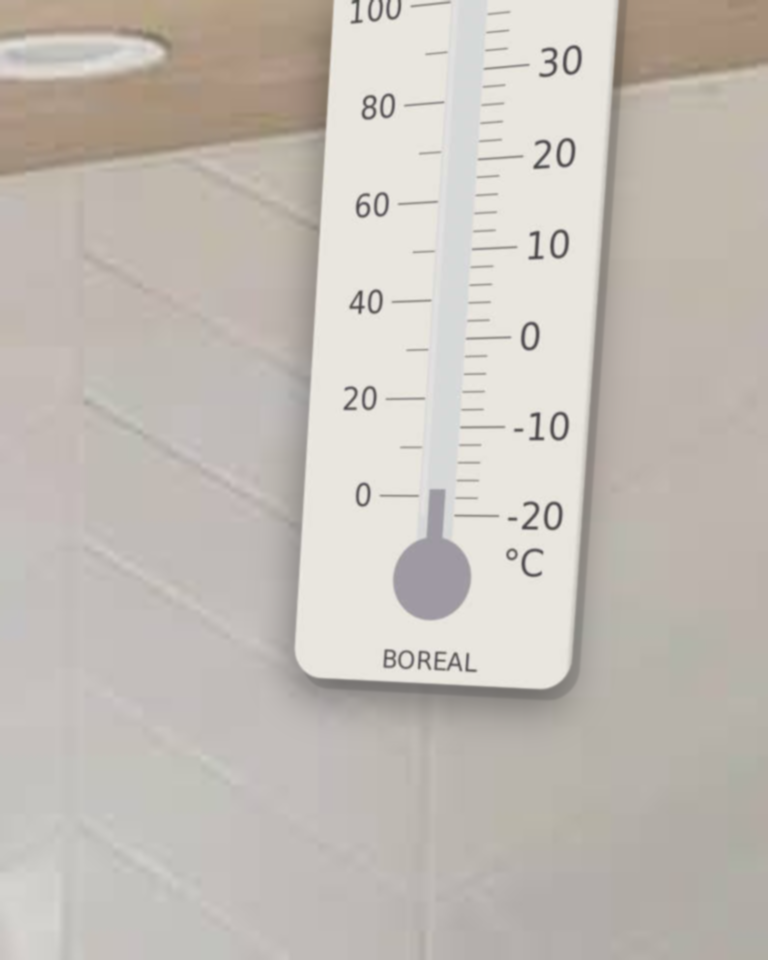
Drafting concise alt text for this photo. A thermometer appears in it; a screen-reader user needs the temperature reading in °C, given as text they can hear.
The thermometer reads -17 °C
